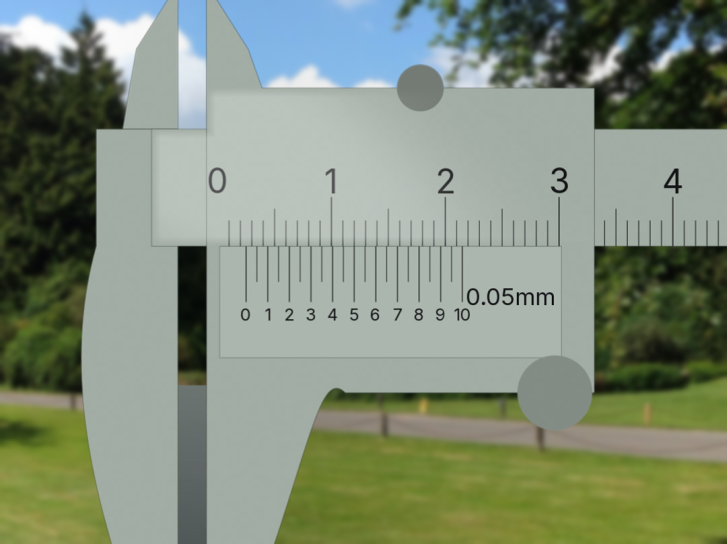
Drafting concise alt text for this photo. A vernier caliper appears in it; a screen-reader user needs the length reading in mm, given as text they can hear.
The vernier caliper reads 2.5 mm
